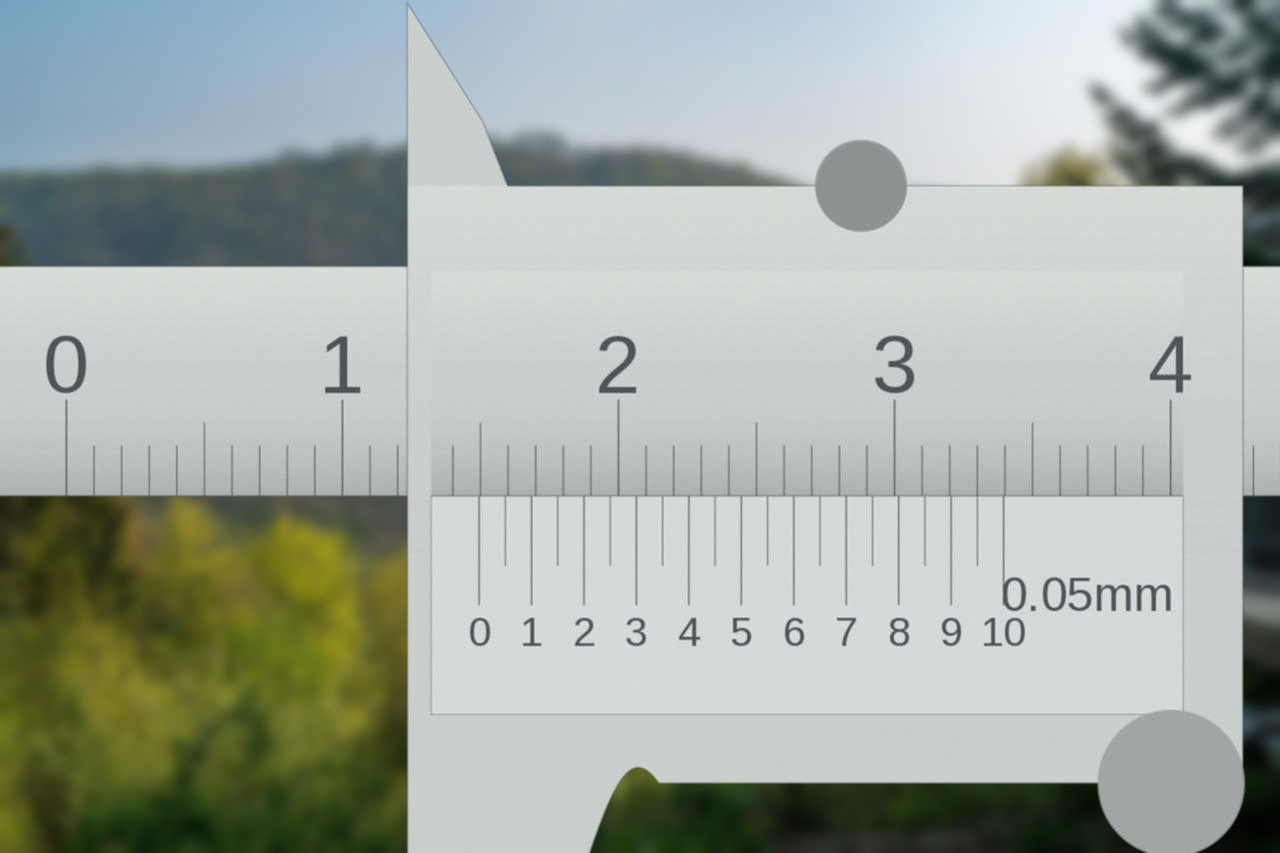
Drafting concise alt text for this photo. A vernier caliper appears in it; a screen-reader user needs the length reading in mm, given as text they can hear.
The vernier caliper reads 14.95 mm
